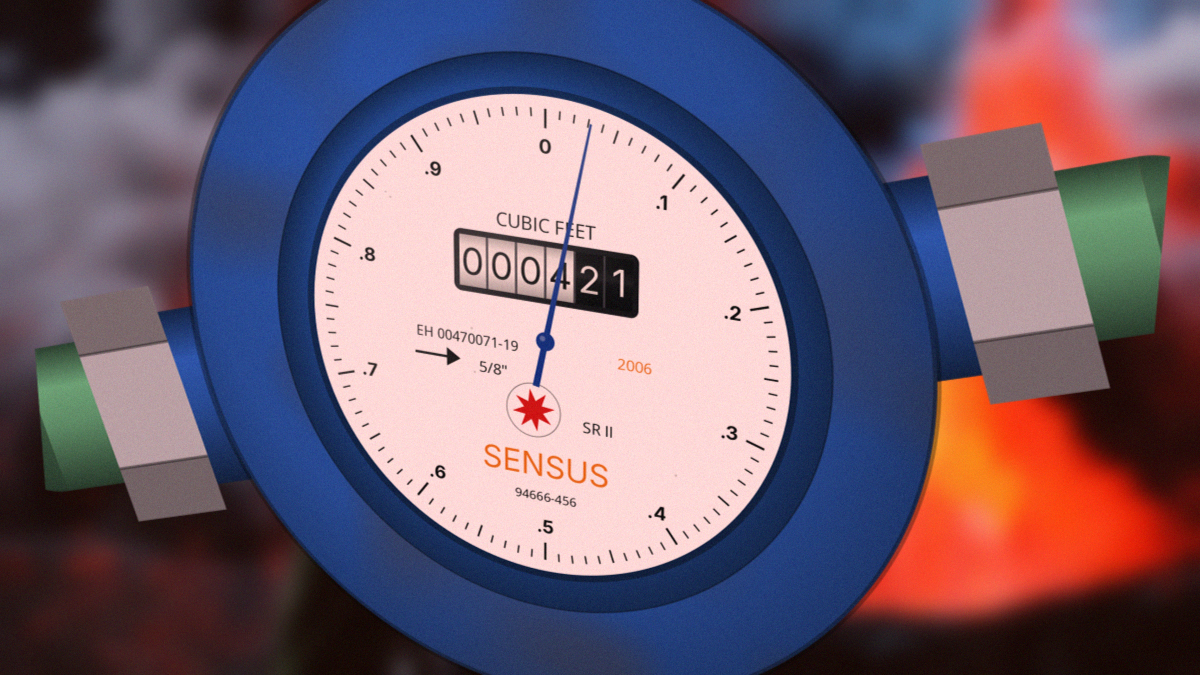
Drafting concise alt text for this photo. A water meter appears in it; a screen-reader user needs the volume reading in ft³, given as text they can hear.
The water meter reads 421.03 ft³
